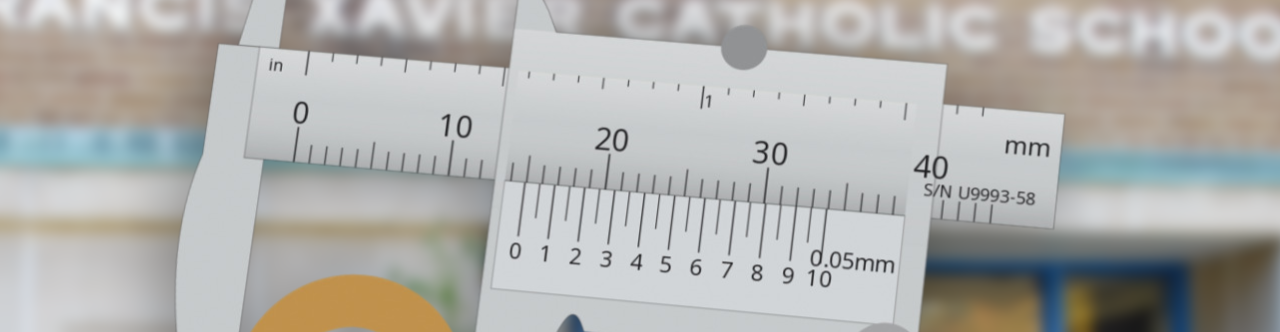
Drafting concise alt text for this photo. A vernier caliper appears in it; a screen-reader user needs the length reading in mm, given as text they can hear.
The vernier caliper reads 14.9 mm
